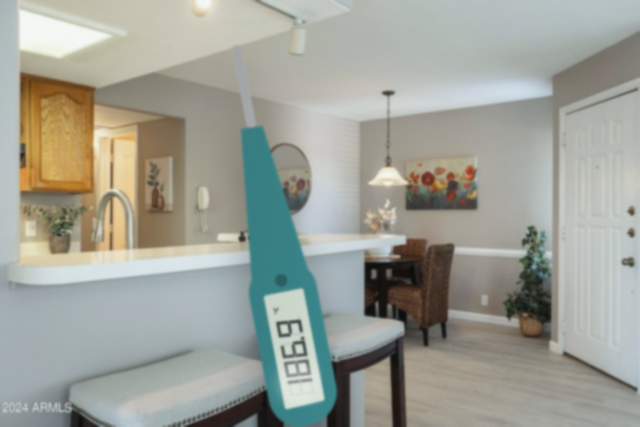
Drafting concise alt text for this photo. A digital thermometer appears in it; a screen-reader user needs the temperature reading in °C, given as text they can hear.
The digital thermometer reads 186.9 °C
